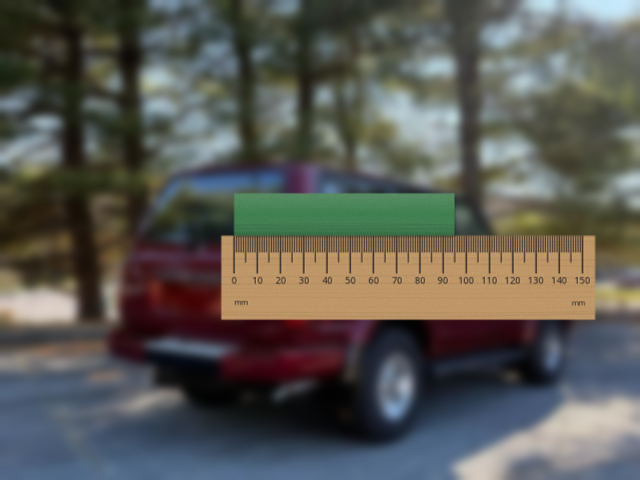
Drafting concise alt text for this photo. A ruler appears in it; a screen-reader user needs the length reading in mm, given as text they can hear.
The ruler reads 95 mm
